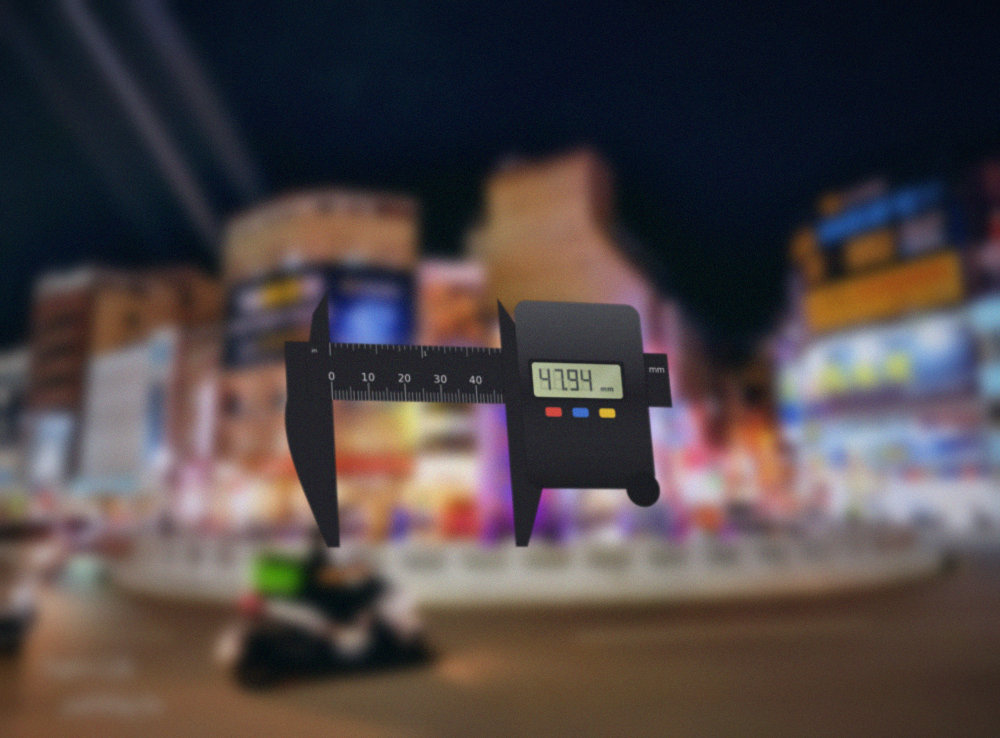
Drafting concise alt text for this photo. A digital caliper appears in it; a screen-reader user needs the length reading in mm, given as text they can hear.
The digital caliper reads 47.94 mm
